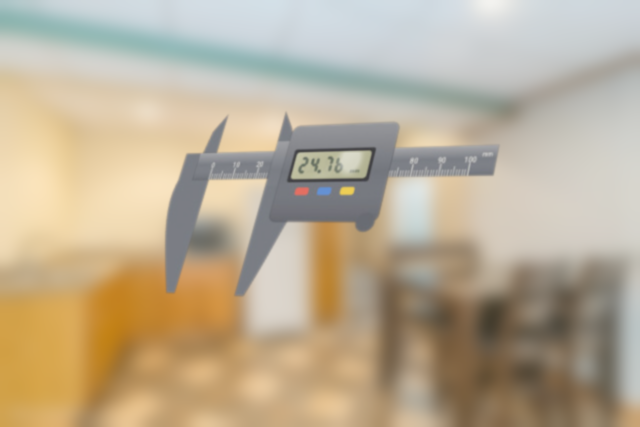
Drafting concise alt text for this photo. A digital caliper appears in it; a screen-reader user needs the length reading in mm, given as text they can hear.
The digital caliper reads 24.76 mm
